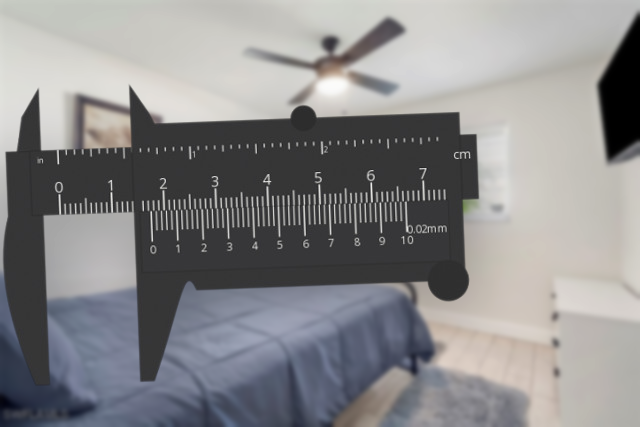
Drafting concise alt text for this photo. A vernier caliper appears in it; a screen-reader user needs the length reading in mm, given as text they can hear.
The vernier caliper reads 17.5 mm
